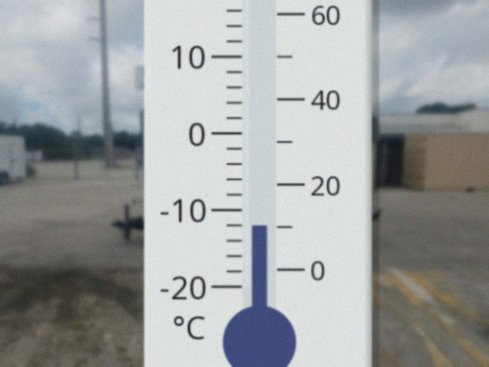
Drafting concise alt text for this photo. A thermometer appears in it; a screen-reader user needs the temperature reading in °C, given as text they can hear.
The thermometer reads -12 °C
